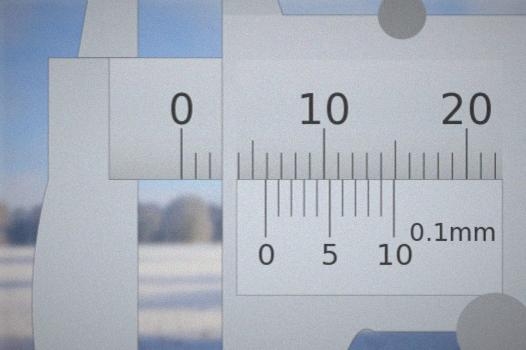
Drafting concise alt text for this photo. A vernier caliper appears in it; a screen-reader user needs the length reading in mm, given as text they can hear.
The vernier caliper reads 5.9 mm
